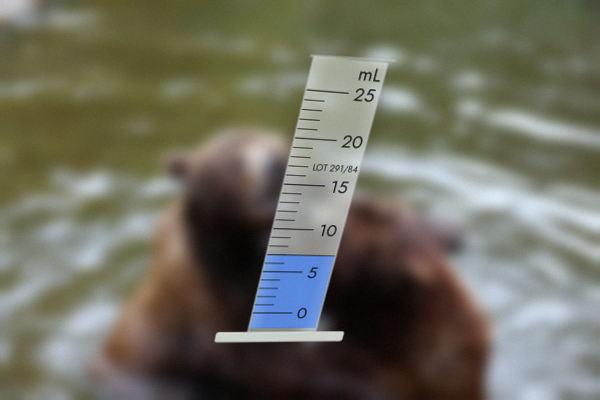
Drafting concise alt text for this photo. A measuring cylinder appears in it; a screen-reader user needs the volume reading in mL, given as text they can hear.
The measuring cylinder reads 7 mL
